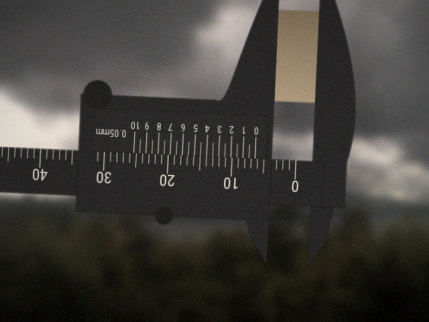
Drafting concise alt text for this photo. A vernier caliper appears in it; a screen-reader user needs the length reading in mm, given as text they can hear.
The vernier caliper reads 6.4 mm
